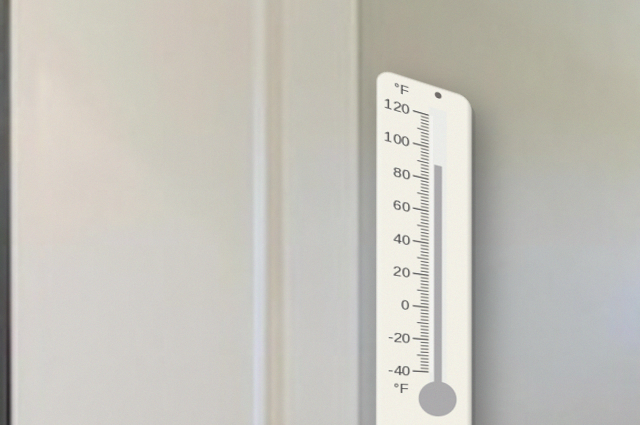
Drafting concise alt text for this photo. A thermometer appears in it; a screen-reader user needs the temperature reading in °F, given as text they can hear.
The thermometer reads 90 °F
